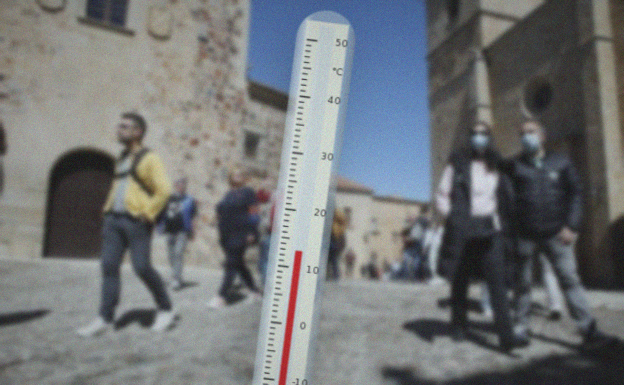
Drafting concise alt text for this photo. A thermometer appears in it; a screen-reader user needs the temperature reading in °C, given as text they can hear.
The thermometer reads 13 °C
